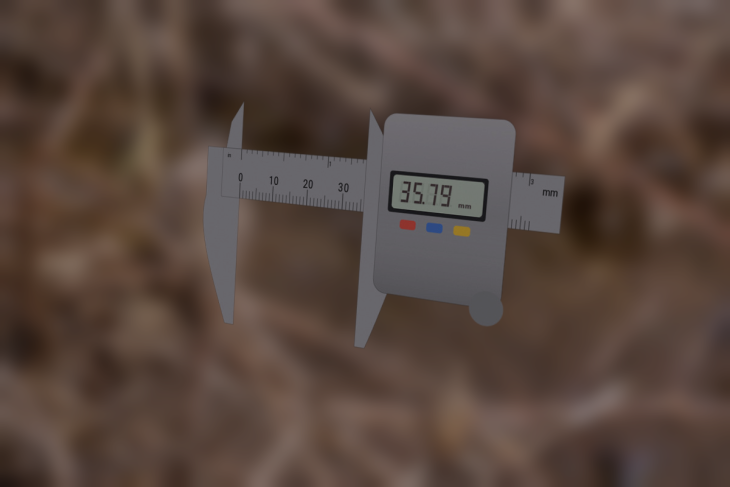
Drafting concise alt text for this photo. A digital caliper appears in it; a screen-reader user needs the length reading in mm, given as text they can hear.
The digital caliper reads 35.79 mm
